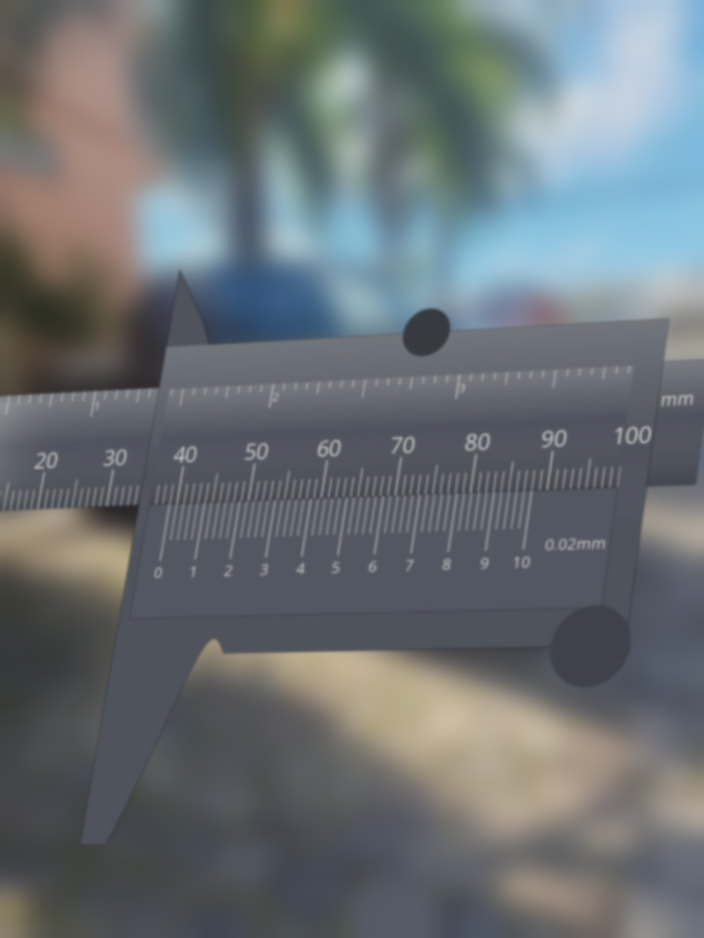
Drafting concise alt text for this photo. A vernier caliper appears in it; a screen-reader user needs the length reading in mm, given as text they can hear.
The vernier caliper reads 39.0 mm
